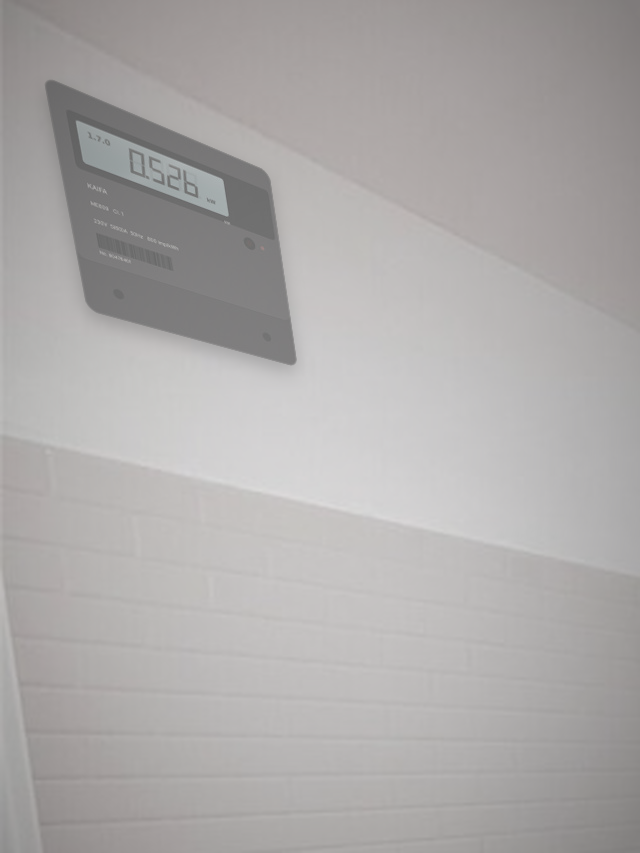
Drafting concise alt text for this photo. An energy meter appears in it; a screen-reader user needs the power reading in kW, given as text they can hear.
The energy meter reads 0.526 kW
